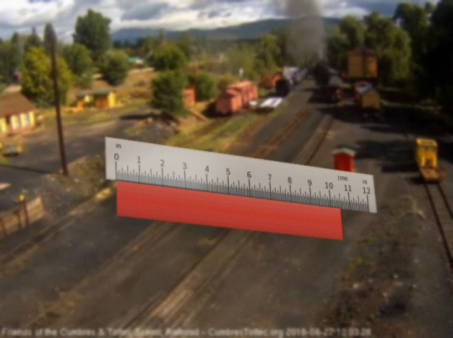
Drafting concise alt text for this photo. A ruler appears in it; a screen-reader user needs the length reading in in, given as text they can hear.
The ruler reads 10.5 in
